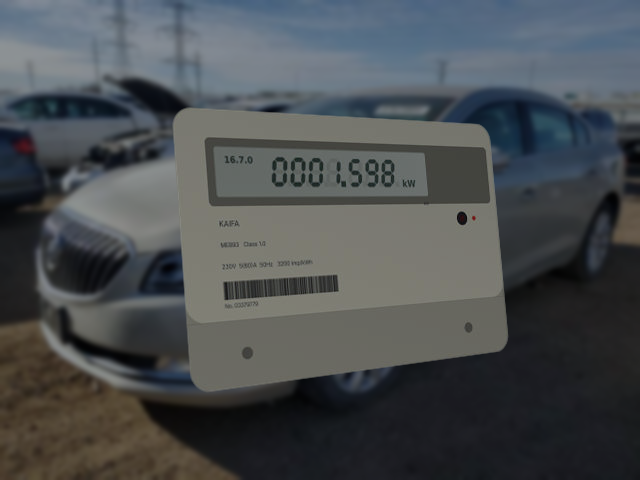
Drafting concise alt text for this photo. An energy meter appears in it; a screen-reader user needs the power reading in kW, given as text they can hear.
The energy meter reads 1.598 kW
